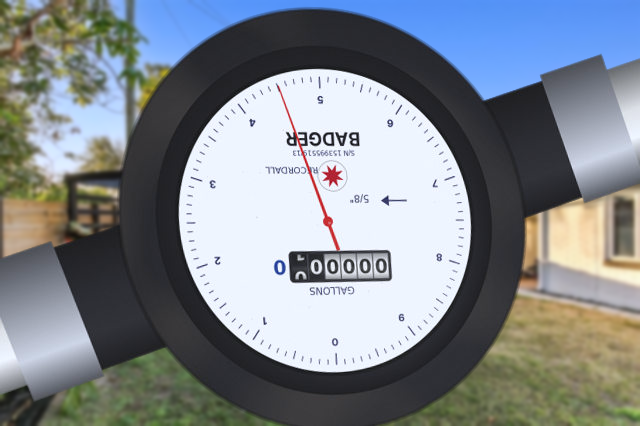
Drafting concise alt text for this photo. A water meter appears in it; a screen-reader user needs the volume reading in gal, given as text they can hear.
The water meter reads 4.5 gal
